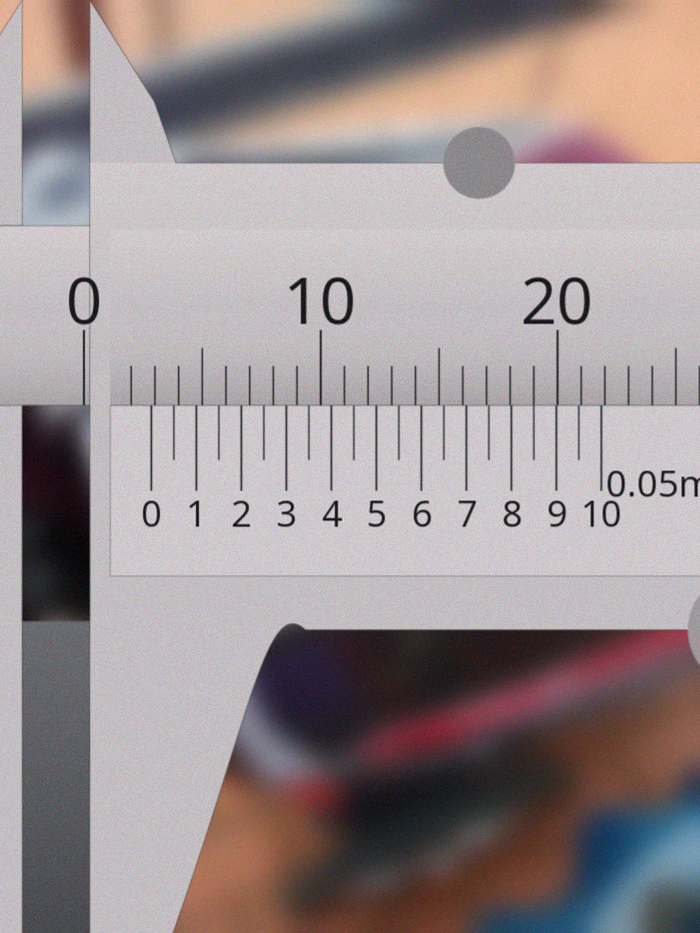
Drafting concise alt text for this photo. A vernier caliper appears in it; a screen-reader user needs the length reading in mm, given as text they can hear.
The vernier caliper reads 2.85 mm
